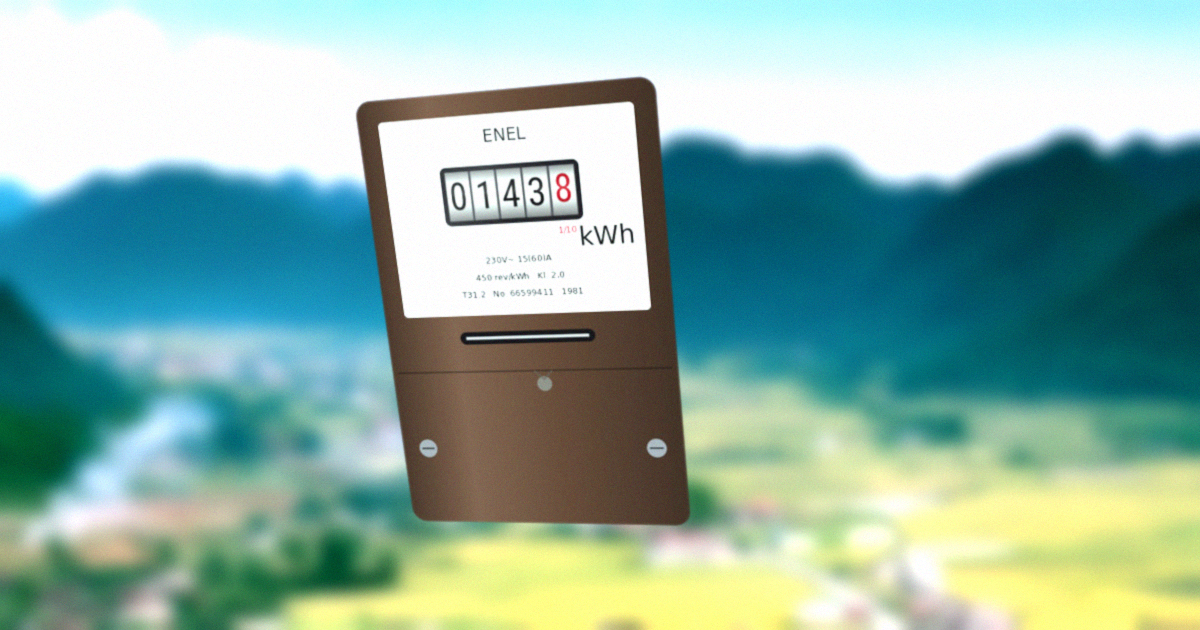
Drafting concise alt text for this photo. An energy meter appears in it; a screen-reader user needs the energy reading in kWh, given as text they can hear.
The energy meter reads 143.8 kWh
